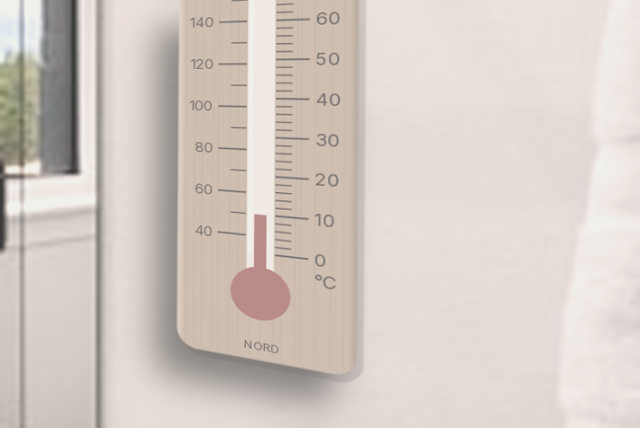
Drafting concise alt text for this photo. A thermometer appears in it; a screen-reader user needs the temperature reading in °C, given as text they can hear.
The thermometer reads 10 °C
